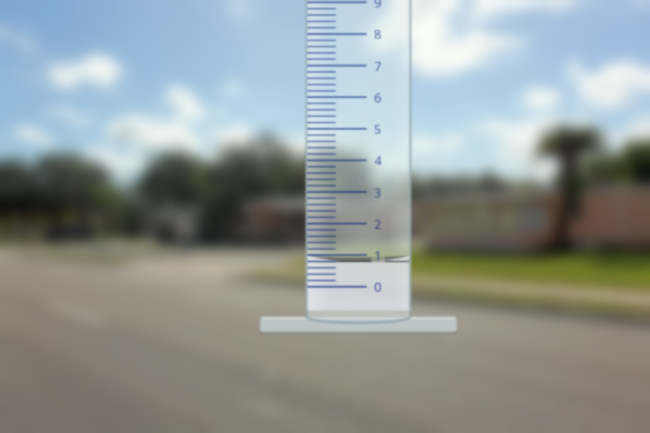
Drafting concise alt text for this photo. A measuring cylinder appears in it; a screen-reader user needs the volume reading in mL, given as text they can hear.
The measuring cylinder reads 0.8 mL
